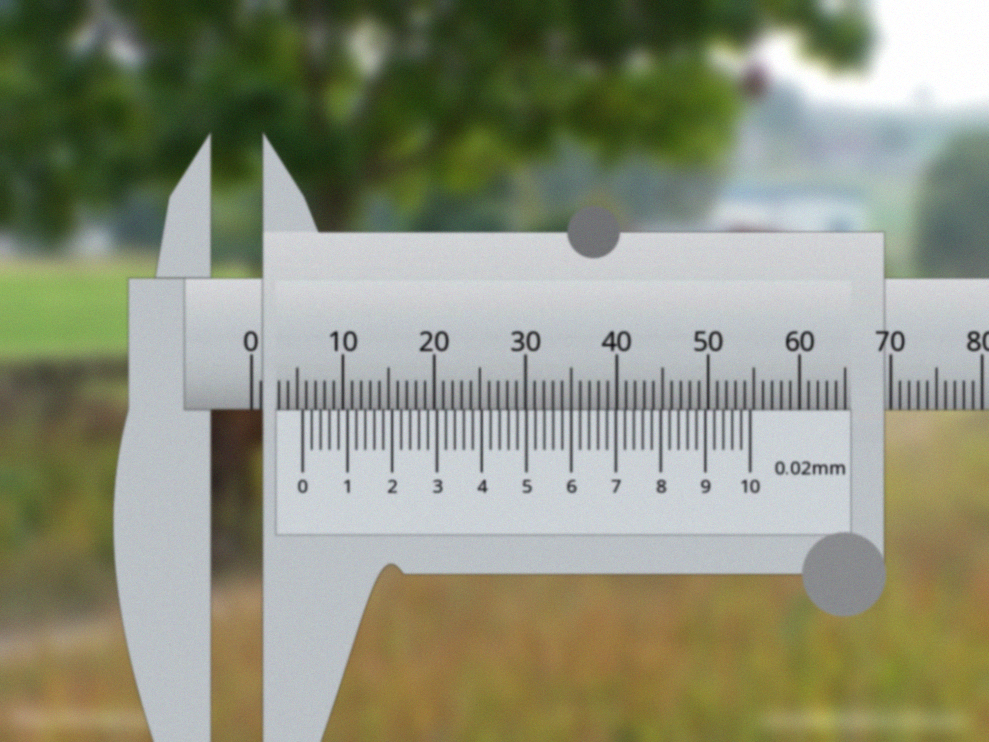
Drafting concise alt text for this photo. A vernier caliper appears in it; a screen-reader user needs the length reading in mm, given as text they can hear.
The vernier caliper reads 5.6 mm
